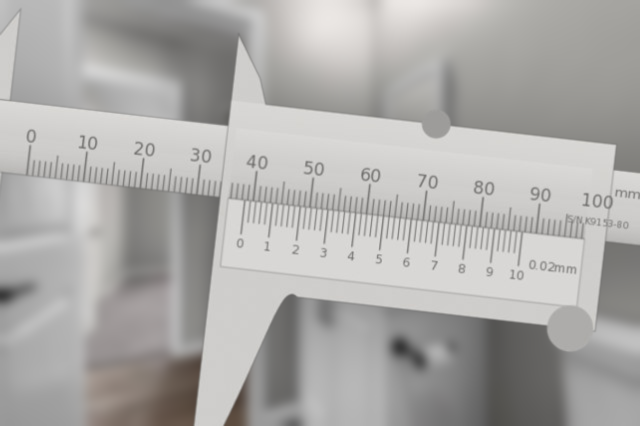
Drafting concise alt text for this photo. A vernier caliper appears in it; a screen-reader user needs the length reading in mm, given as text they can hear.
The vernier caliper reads 38.5 mm
